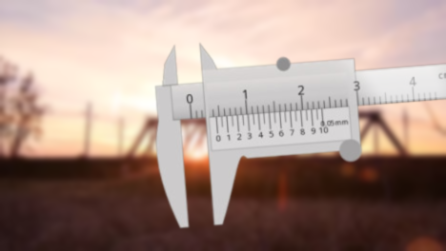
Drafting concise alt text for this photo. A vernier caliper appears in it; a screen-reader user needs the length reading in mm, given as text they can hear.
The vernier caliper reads 4.5 mm
